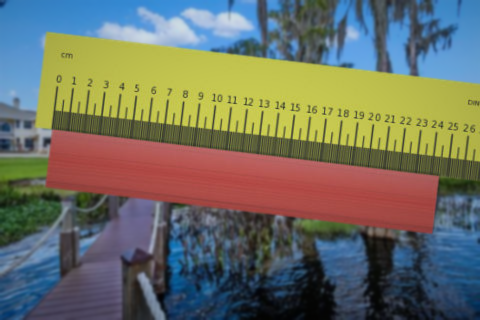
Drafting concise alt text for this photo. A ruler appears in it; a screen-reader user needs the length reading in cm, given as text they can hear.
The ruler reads 24.5 cm
